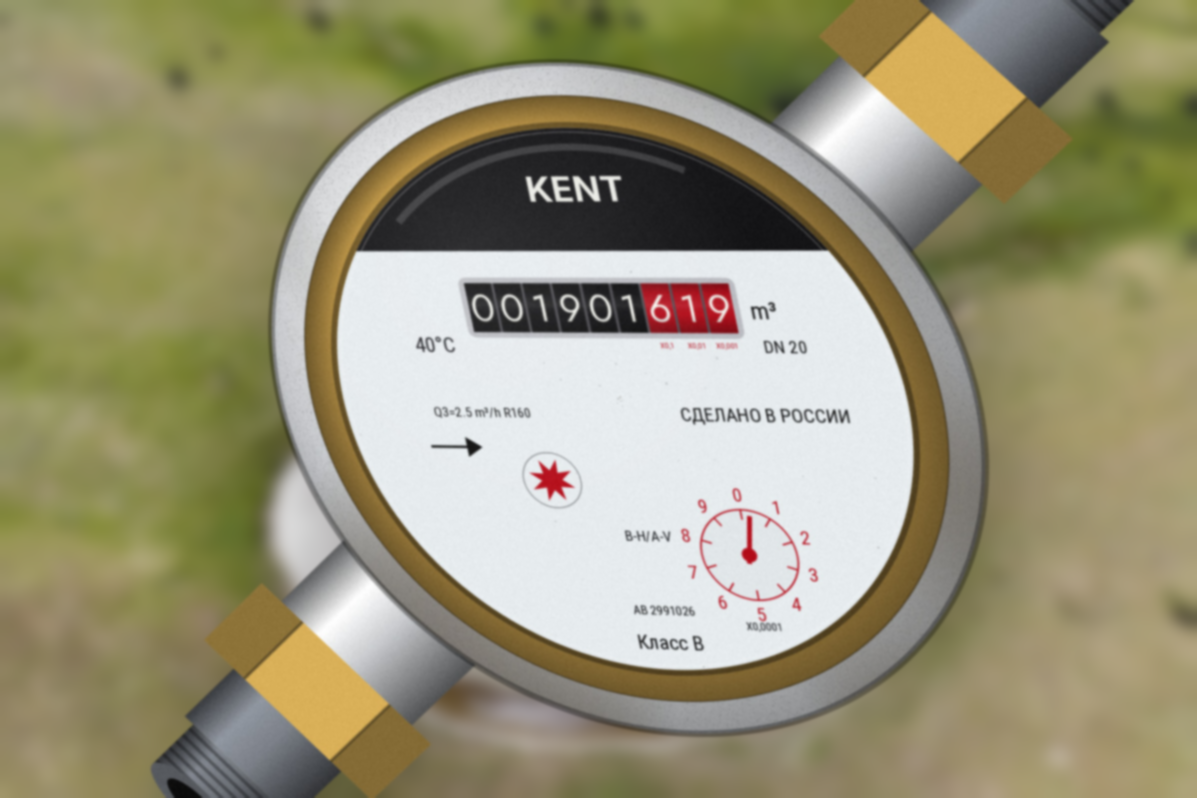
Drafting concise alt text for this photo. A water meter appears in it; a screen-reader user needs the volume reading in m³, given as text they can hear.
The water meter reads 1901.6190 m³
